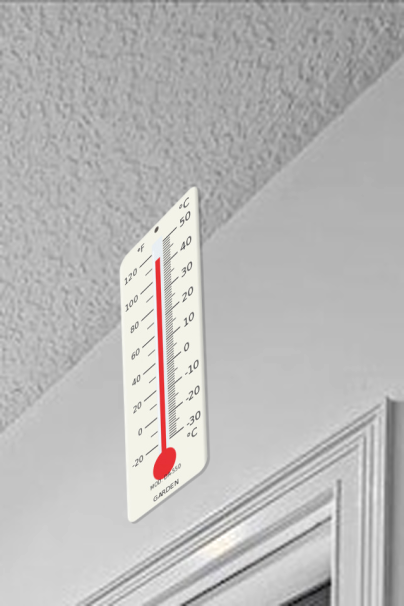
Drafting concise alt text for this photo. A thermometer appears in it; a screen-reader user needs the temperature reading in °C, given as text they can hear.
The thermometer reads 45 °C
